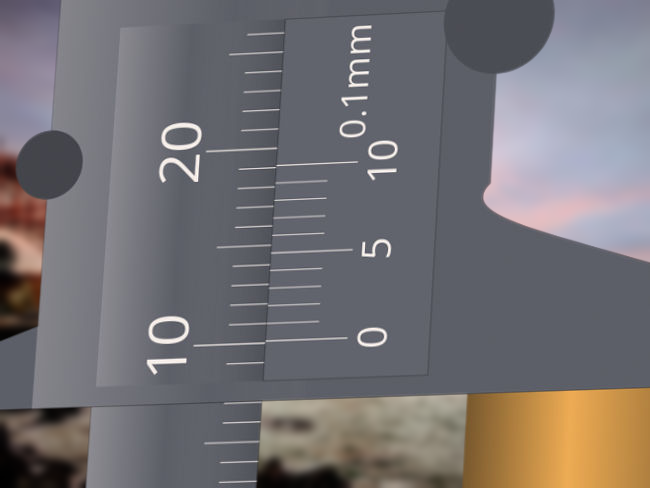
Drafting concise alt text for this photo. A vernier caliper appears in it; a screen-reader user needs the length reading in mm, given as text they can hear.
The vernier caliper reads 10.1 mm
